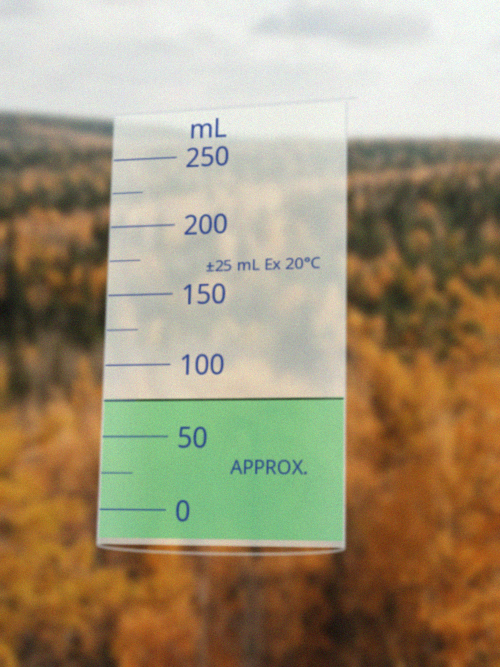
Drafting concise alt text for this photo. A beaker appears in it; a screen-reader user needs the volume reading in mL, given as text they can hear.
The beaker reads 75 mL
